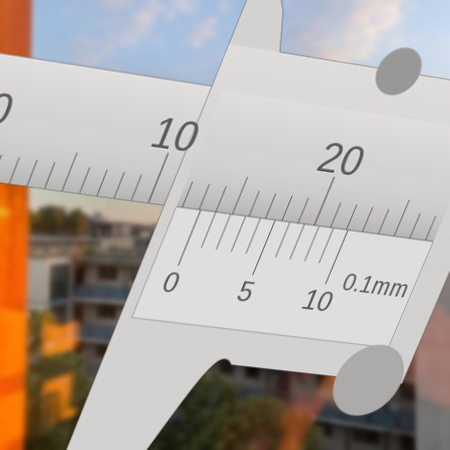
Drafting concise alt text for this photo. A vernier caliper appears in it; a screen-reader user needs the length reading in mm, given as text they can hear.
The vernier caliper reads 13.1 mm
